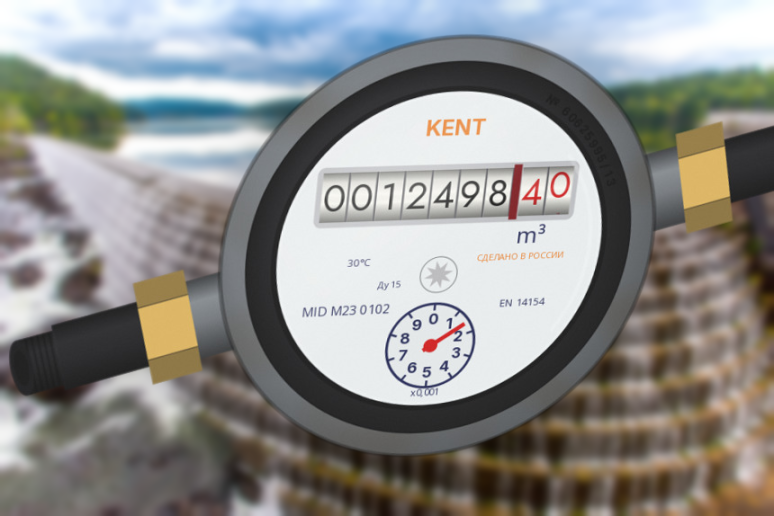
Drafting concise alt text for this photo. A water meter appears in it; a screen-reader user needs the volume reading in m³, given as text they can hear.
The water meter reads 12498.401 m³
